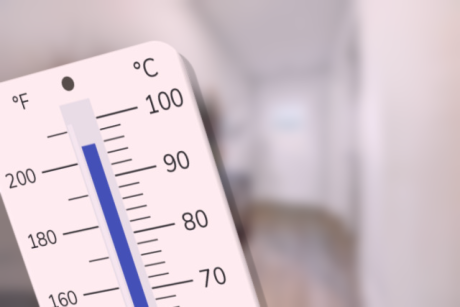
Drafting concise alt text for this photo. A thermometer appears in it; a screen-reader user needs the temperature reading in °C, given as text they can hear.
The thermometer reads 96 °C
